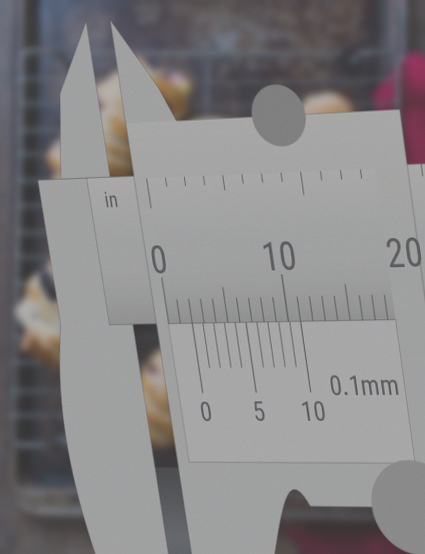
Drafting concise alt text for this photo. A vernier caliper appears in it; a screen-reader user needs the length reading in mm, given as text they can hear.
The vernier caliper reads 2.0 mm
